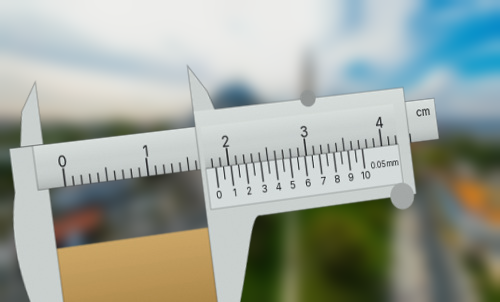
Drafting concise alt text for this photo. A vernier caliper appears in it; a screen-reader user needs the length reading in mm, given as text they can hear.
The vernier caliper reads 18.4 mm
